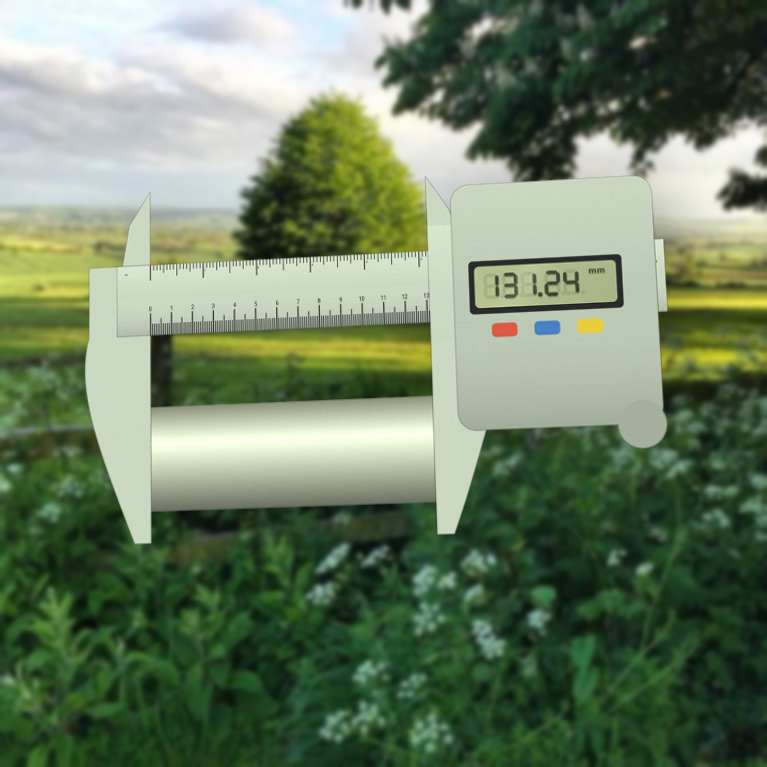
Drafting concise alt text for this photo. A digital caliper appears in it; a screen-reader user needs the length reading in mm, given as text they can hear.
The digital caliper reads 131.24 mm
